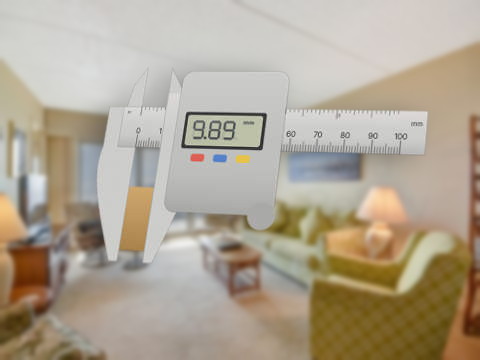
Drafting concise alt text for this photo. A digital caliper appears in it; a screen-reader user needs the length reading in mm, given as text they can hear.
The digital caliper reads 9.89 mm
